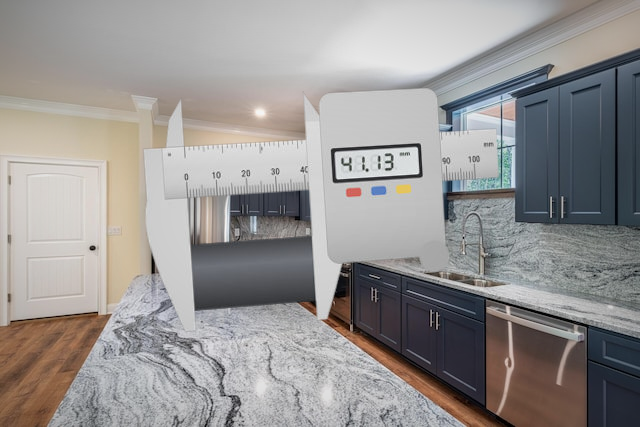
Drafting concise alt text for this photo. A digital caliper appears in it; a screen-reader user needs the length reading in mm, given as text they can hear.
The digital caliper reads 41.13 mm
